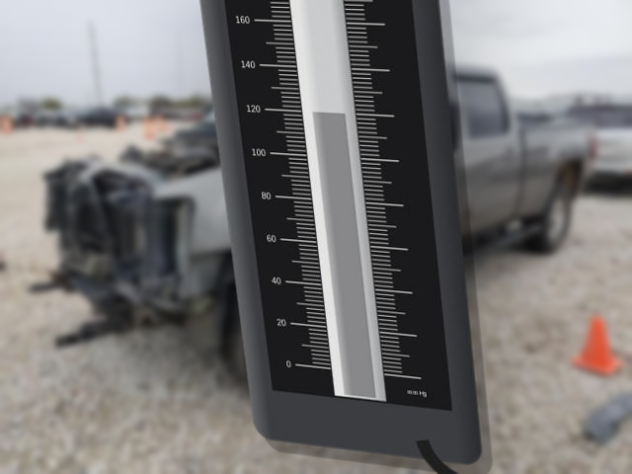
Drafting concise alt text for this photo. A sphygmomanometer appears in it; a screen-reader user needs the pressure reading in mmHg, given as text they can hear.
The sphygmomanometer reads 120 mmHg
